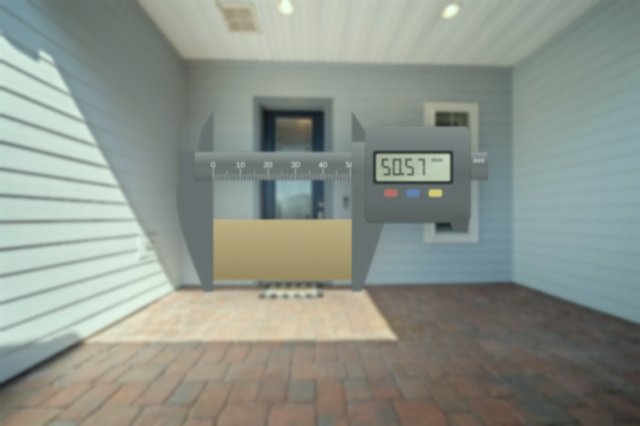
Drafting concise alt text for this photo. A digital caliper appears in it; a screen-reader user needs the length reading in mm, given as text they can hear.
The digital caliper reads 50.57 mm
